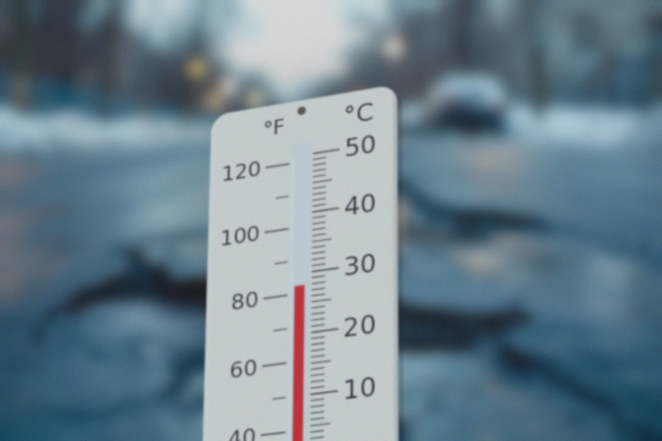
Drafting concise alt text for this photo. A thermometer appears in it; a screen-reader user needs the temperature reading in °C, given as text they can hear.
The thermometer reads 28 °C
